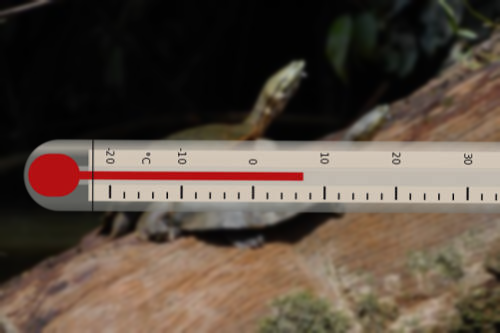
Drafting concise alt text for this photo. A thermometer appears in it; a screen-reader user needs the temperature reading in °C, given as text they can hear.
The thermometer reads 7 °C
